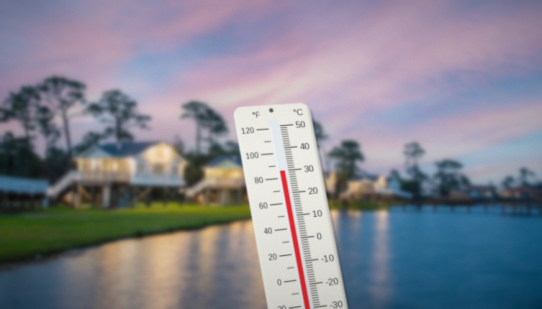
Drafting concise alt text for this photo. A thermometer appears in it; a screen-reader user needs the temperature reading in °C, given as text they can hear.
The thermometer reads 30 °C
